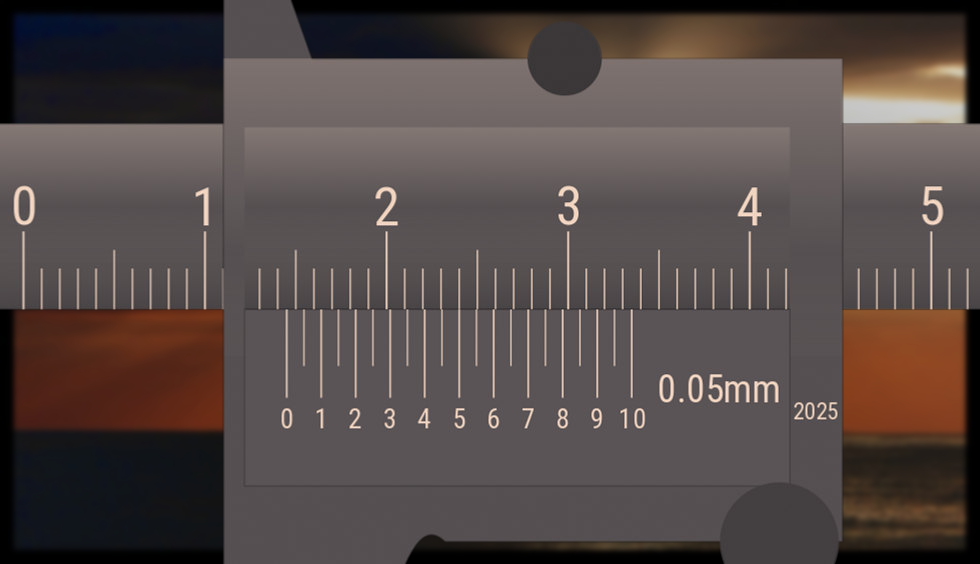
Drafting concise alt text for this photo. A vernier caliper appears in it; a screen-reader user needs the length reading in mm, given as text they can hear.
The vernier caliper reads 14.5 mm
